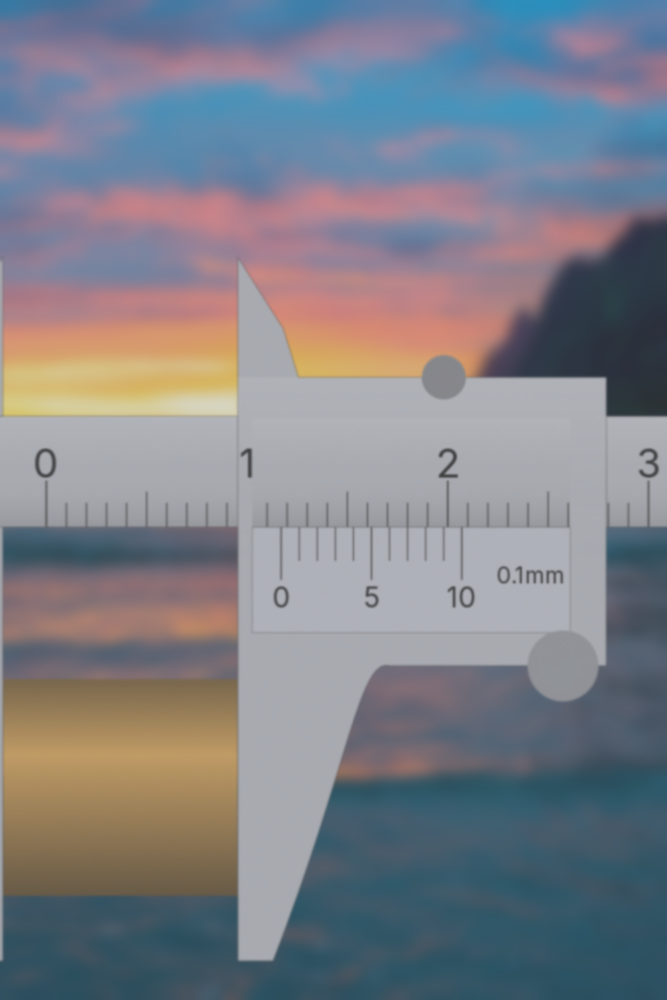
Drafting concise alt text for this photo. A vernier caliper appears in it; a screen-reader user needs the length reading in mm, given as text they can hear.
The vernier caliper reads 11.7 mm
